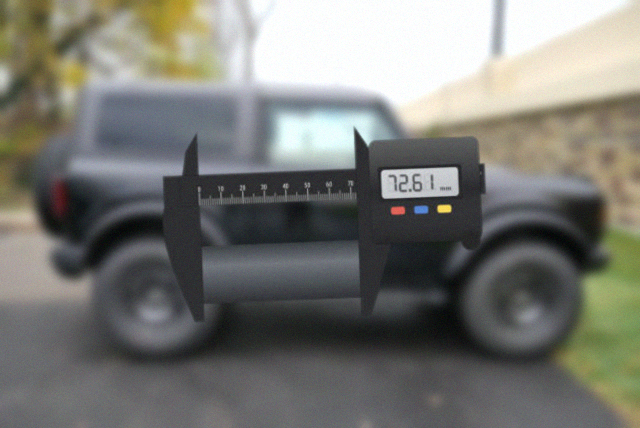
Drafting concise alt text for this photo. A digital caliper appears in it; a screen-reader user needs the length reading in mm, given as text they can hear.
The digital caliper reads 72.61 mm
